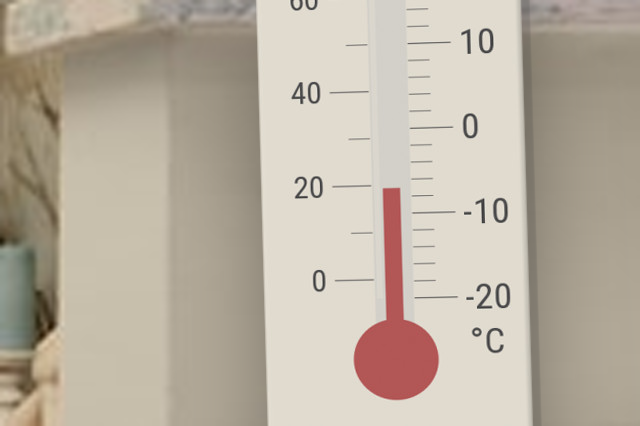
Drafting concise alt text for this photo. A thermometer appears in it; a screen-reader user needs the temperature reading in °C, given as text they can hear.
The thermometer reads -7 °C
